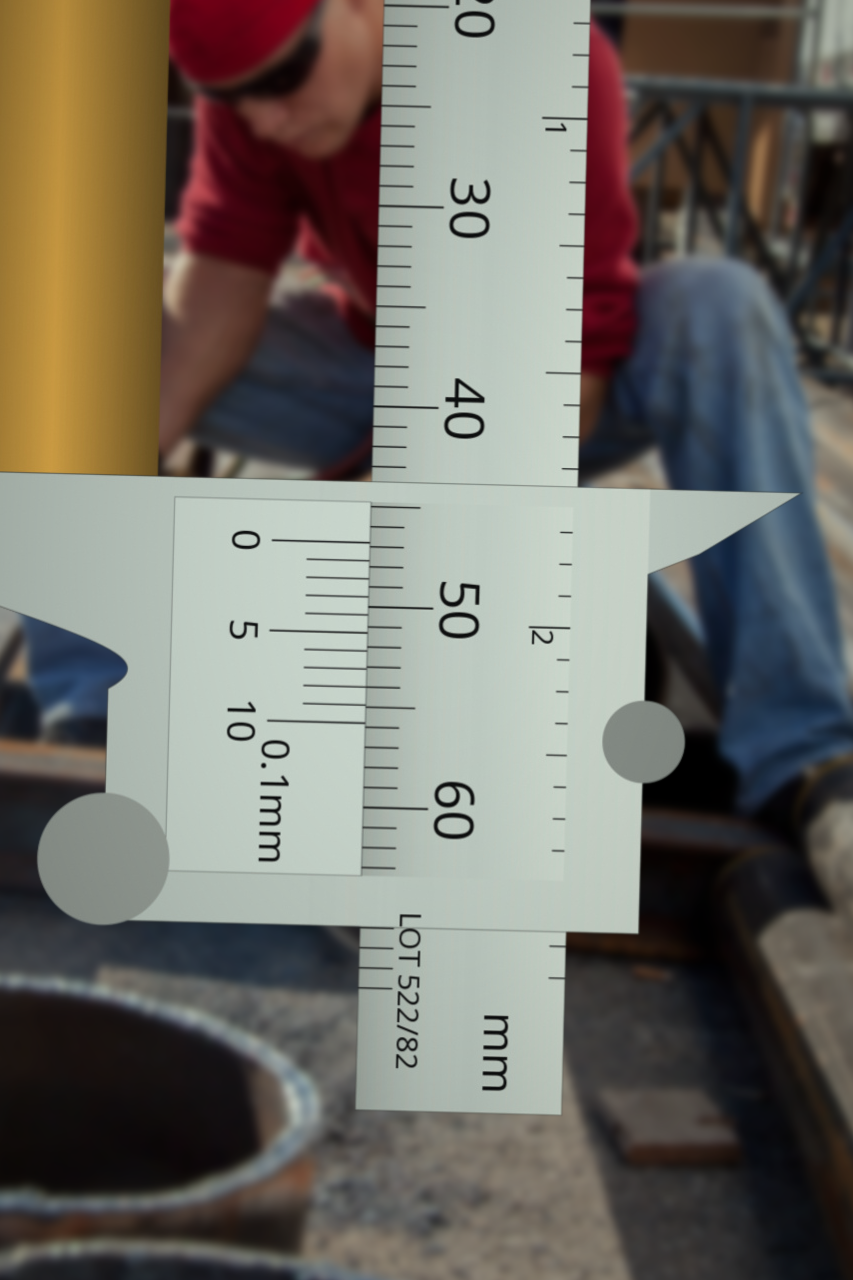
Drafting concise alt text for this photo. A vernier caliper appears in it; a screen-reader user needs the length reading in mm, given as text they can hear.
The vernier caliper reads 46.8 mm
